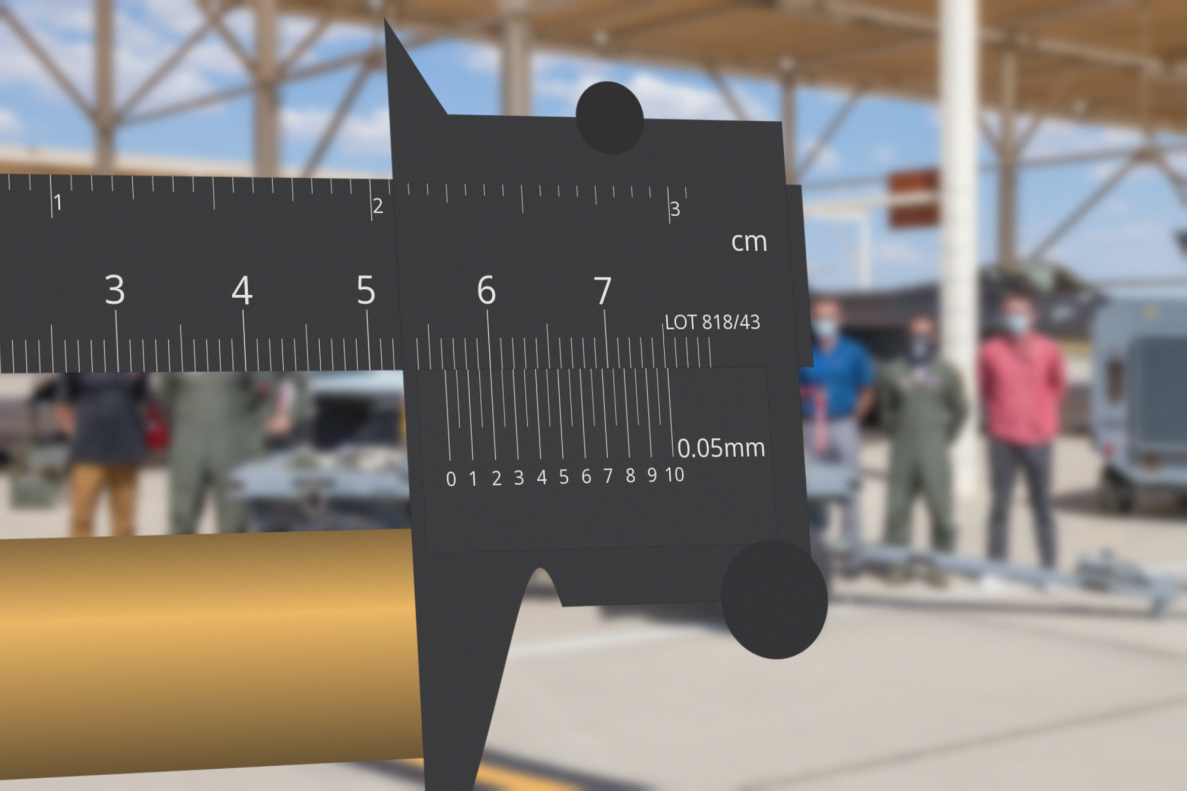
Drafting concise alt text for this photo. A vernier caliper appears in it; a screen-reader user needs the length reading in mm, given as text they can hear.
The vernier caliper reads 56.2 mm
